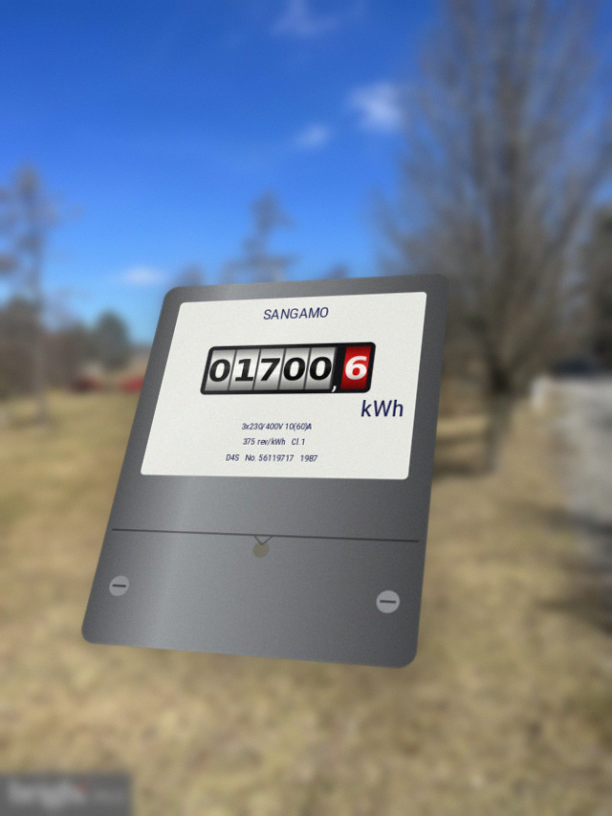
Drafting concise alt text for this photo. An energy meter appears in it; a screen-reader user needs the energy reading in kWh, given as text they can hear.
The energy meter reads 1700.6 kWh
